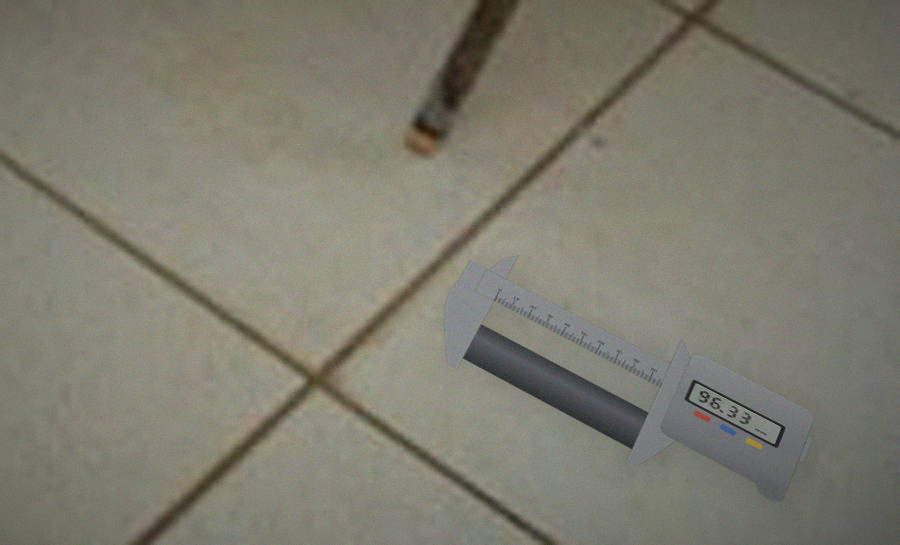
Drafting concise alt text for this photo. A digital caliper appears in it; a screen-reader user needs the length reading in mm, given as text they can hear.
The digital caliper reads 96.33 mm
